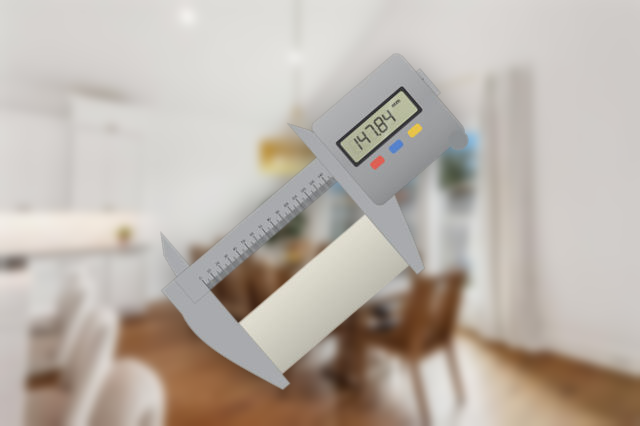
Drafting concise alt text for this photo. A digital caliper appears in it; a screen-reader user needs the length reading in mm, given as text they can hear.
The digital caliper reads 147.84 mm
